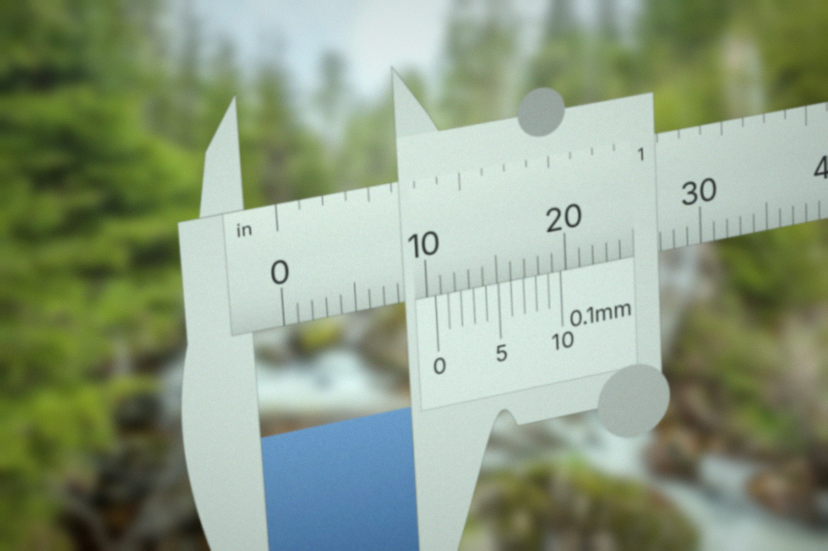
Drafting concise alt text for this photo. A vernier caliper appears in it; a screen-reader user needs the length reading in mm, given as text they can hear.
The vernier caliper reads 10.6 mm
